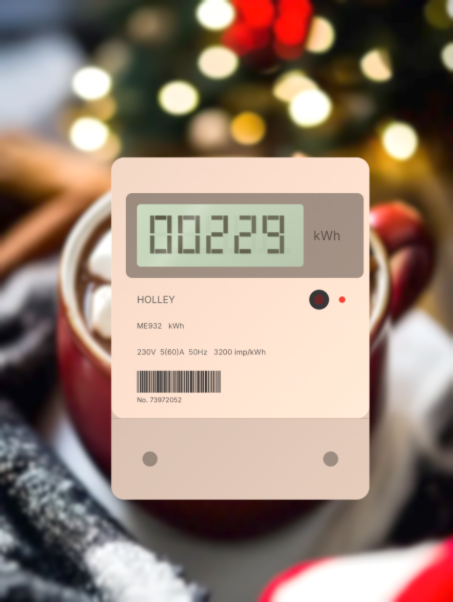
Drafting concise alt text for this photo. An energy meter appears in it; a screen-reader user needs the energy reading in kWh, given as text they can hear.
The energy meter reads 229 kWh
